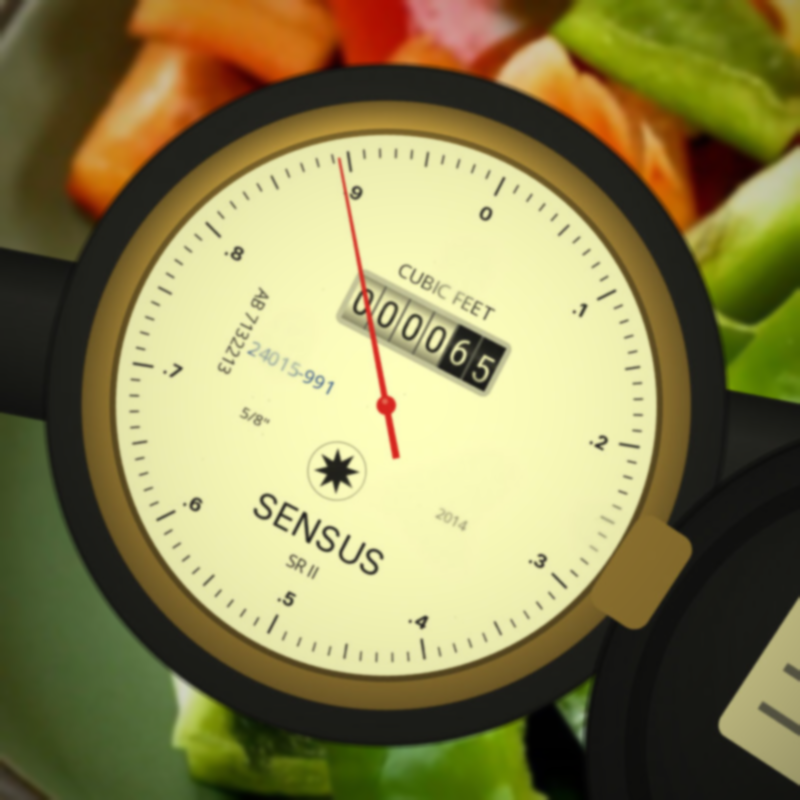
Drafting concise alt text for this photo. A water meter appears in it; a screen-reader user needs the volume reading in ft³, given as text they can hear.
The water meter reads 64.89 ft³
